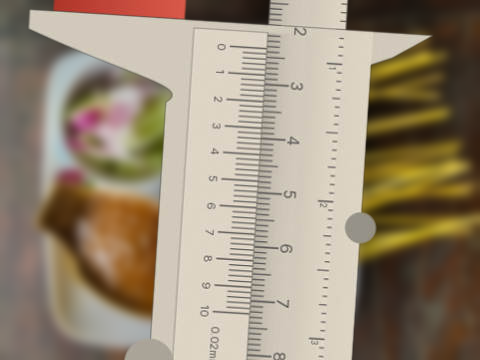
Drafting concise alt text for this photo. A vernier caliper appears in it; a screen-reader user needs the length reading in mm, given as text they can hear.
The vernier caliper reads 23.4 mm
